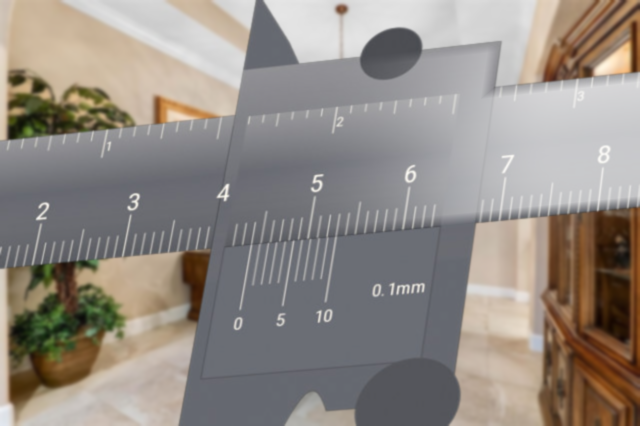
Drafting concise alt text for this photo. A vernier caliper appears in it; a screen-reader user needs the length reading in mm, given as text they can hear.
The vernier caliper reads 44.0 mm
